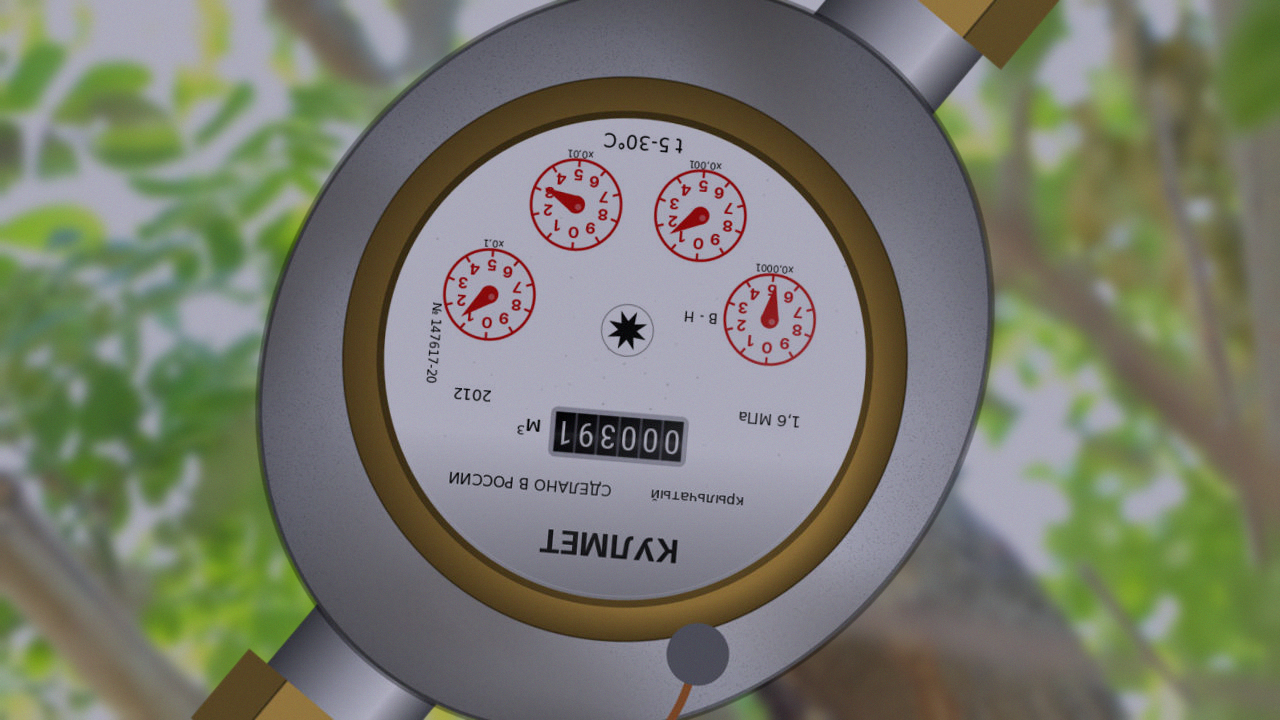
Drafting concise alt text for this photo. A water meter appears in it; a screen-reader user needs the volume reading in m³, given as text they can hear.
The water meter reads 391.1315 m³
